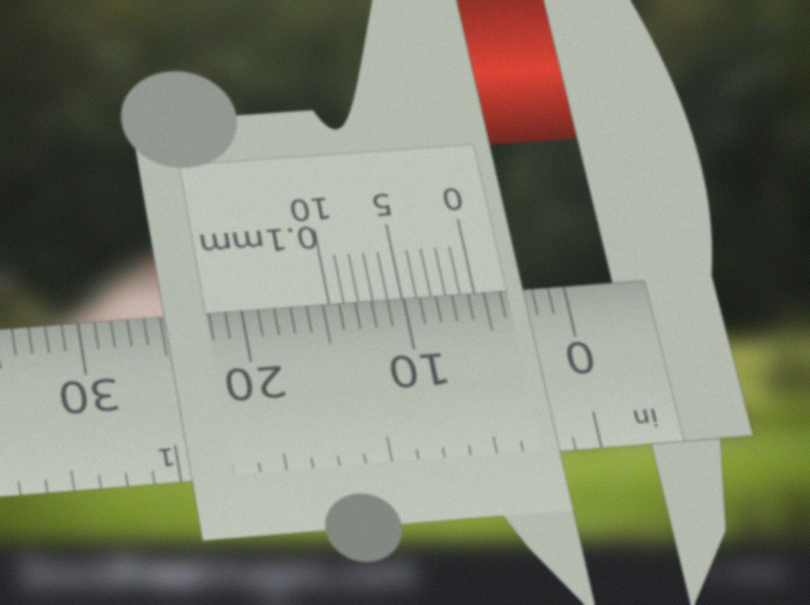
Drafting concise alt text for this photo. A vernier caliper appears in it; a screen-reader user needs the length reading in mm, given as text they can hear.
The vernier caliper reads 5.6 mm
